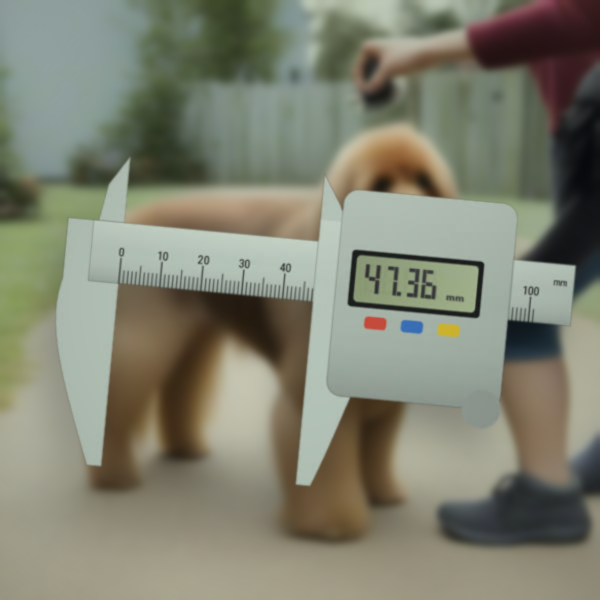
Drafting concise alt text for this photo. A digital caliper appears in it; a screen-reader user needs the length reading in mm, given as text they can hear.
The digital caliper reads 47.36 mm
